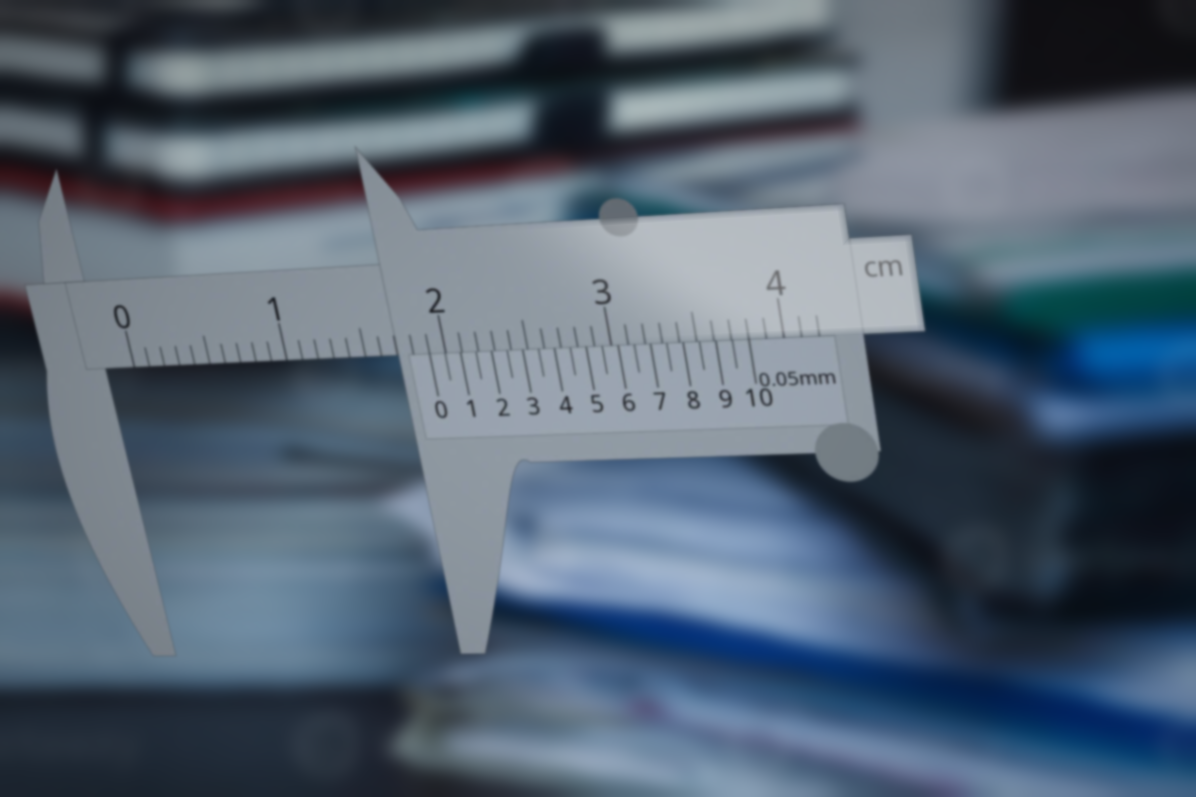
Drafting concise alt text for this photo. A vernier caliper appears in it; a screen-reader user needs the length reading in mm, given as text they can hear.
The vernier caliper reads 19.0 mm
